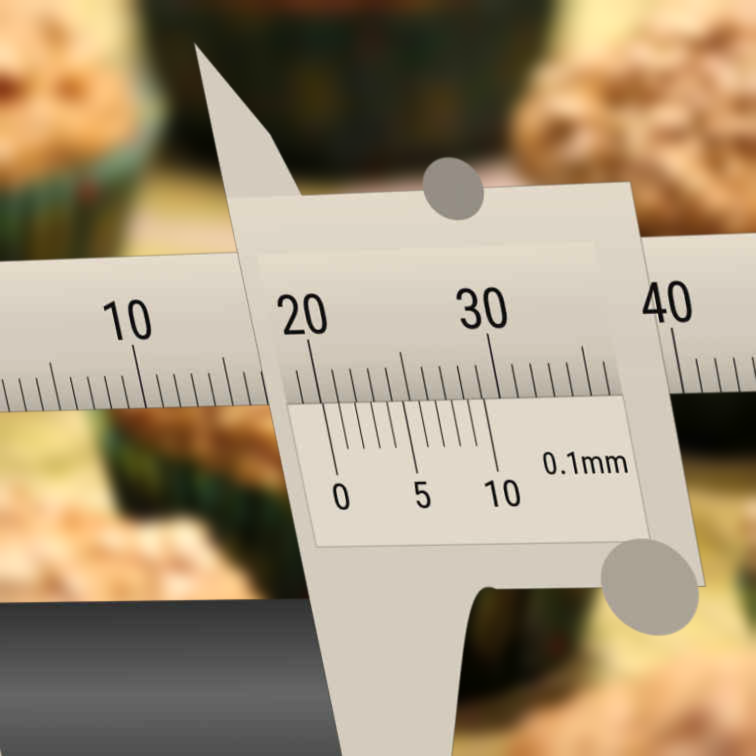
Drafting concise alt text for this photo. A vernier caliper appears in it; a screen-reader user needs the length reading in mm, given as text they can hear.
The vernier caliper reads 20.1 mm
